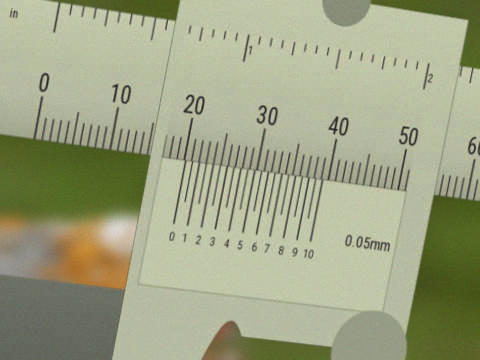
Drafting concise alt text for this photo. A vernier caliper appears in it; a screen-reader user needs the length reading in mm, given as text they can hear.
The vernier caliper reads 20.2 mm
